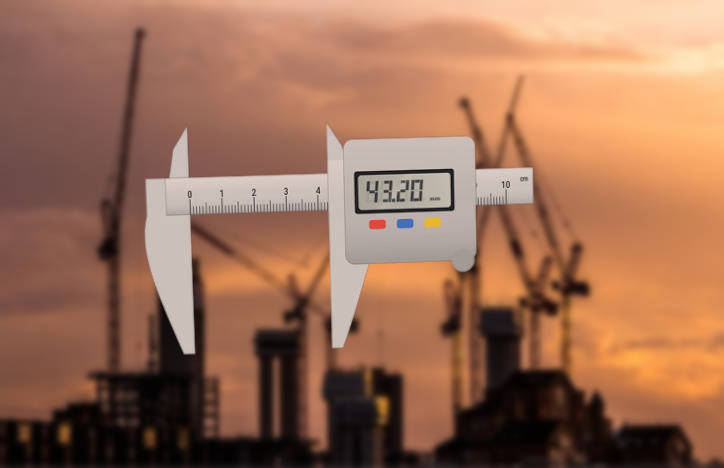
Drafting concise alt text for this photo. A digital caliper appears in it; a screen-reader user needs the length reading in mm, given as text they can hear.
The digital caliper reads 43.20 mm
